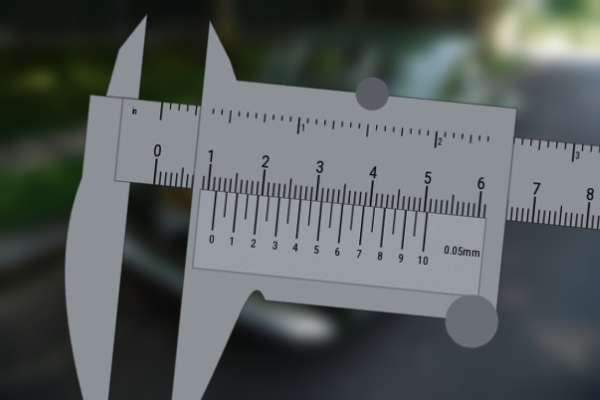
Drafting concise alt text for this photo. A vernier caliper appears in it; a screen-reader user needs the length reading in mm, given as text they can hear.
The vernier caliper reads 11.5 mm
